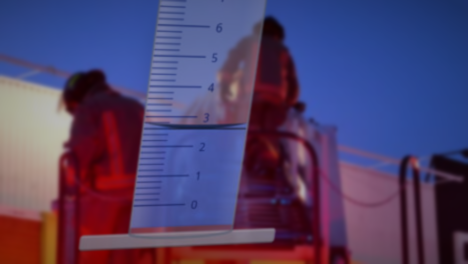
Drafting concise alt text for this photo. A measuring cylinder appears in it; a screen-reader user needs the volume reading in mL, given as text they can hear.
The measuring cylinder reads 2.6 mL
